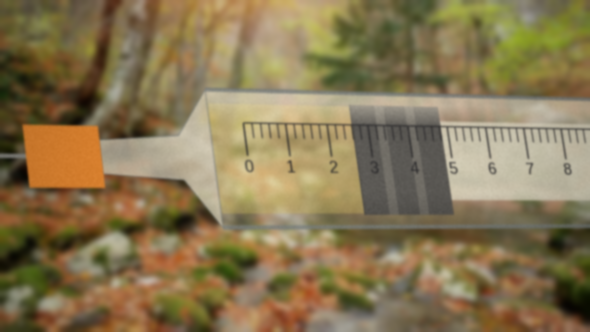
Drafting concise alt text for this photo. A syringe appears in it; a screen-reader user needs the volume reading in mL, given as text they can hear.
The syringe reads 2.6 mL
